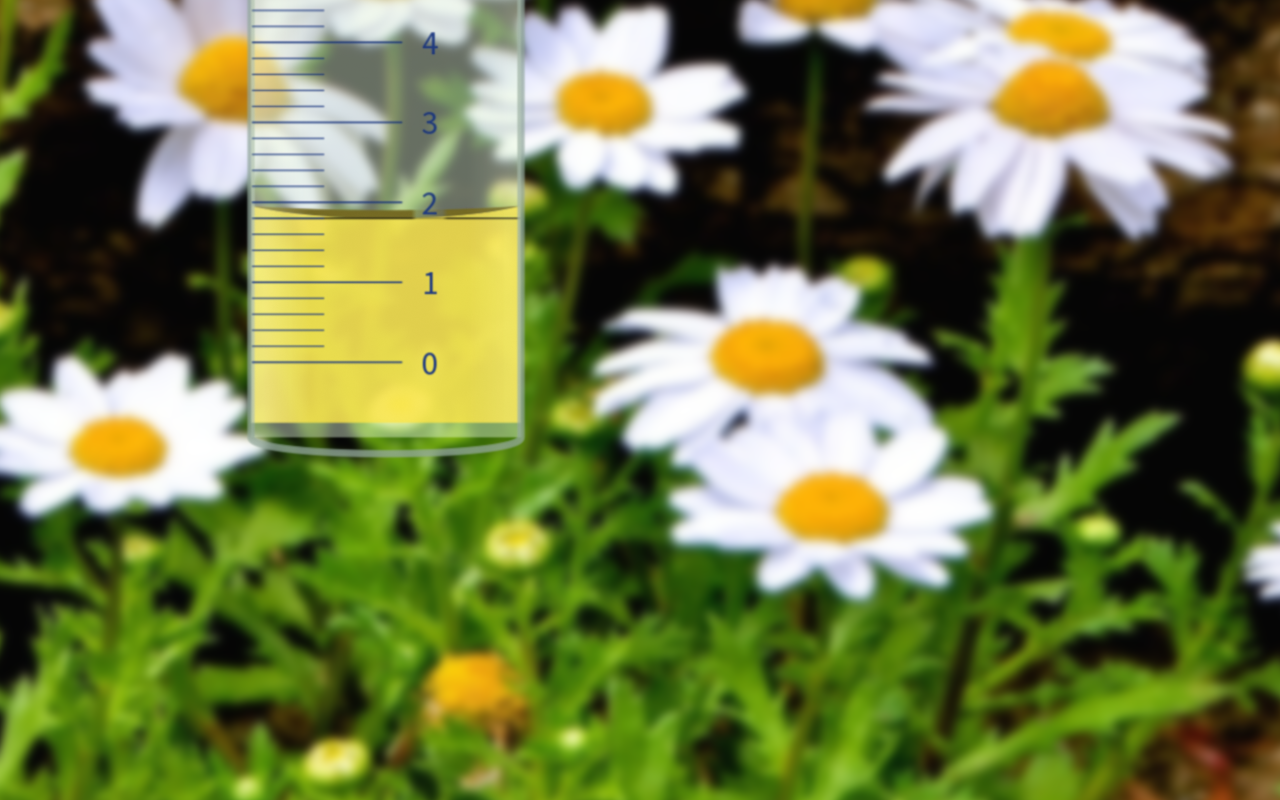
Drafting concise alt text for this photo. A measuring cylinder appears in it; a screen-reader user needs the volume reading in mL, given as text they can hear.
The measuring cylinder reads 1.8 mL
